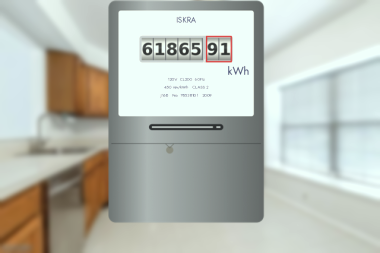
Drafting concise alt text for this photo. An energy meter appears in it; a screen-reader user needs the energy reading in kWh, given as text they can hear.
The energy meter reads 61865.91 kWh
